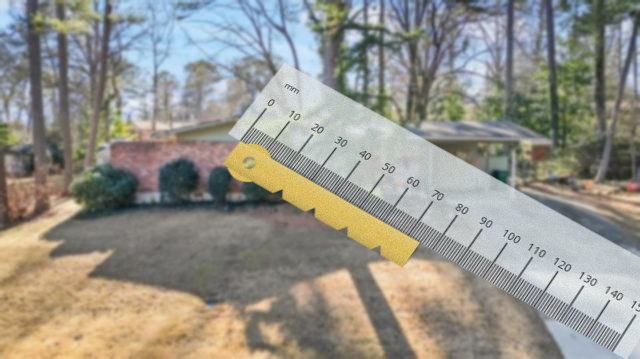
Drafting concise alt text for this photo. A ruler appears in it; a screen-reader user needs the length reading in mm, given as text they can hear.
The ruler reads 75 mm
